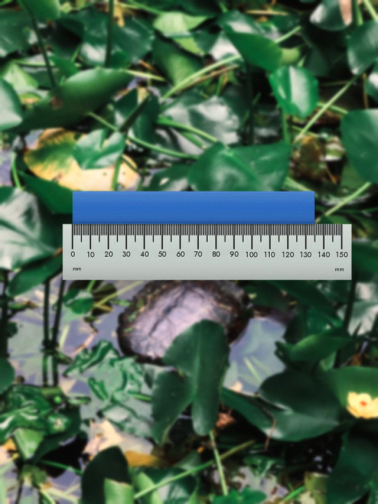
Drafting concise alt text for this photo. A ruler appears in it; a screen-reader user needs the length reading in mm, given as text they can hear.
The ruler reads 135 mm
